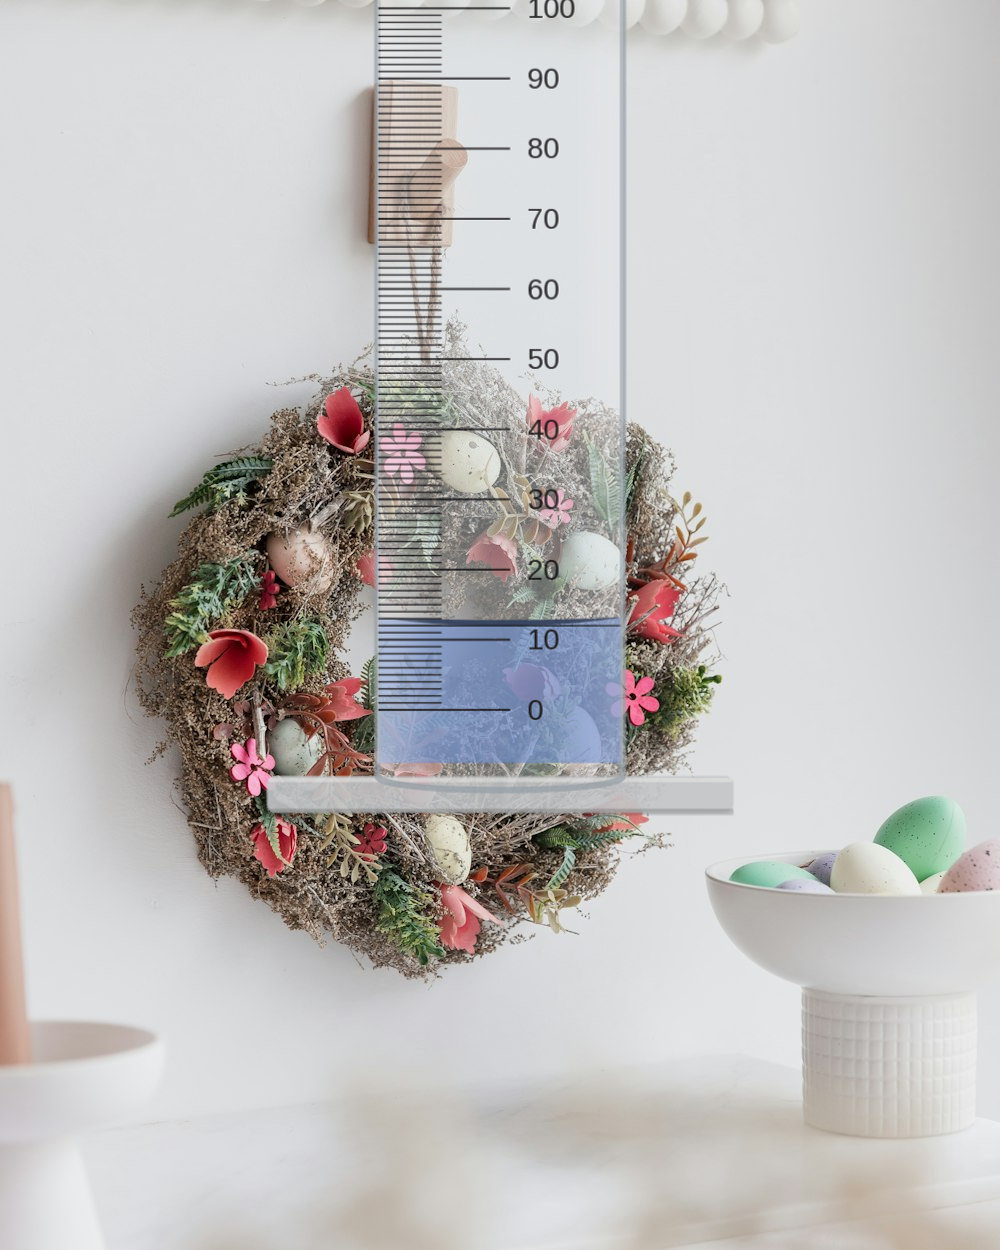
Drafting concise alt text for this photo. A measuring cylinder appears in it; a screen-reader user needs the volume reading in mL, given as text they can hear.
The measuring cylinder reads 12 mL
